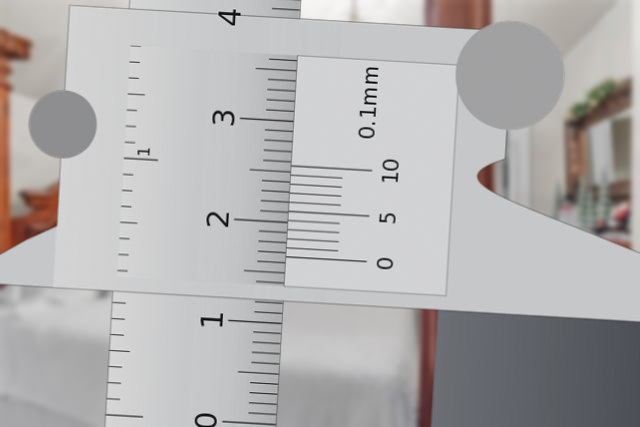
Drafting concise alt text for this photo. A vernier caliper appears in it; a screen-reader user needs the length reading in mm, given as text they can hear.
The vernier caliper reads 16.6 mm
